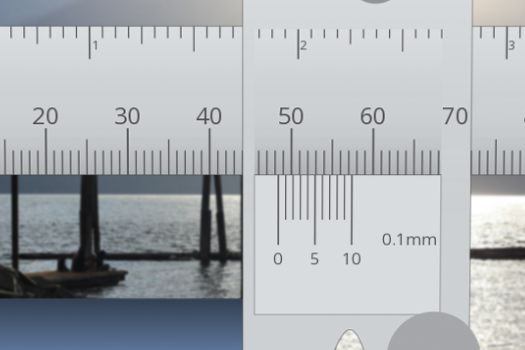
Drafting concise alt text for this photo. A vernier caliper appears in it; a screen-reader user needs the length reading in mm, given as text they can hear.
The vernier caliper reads 48.4 mm
